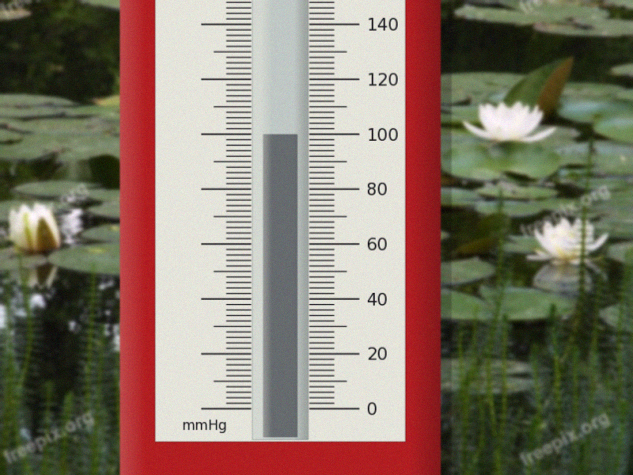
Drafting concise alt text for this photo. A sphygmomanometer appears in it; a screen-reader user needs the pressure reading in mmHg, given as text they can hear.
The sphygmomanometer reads 100 mmHg
